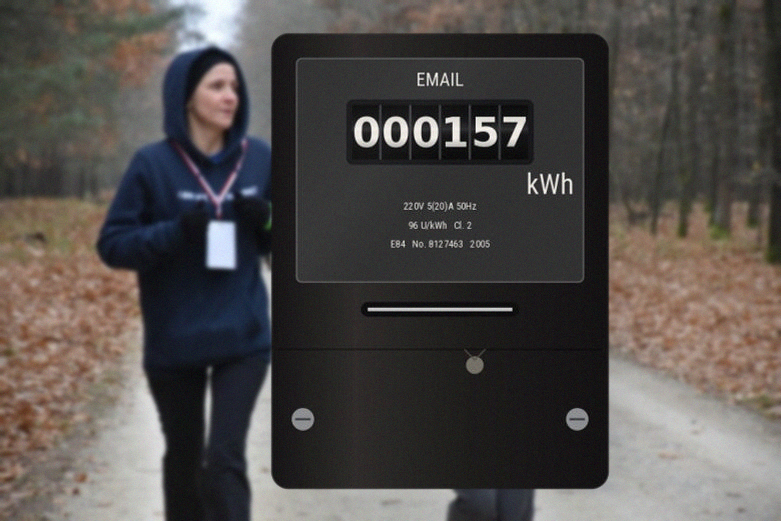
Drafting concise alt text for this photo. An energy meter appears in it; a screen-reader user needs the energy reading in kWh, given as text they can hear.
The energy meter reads 157 kWh
